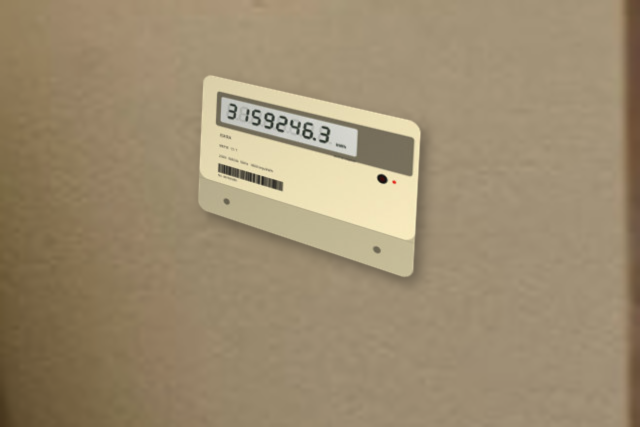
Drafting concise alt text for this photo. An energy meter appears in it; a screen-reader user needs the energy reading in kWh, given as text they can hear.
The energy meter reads 3159246.3 kWh
